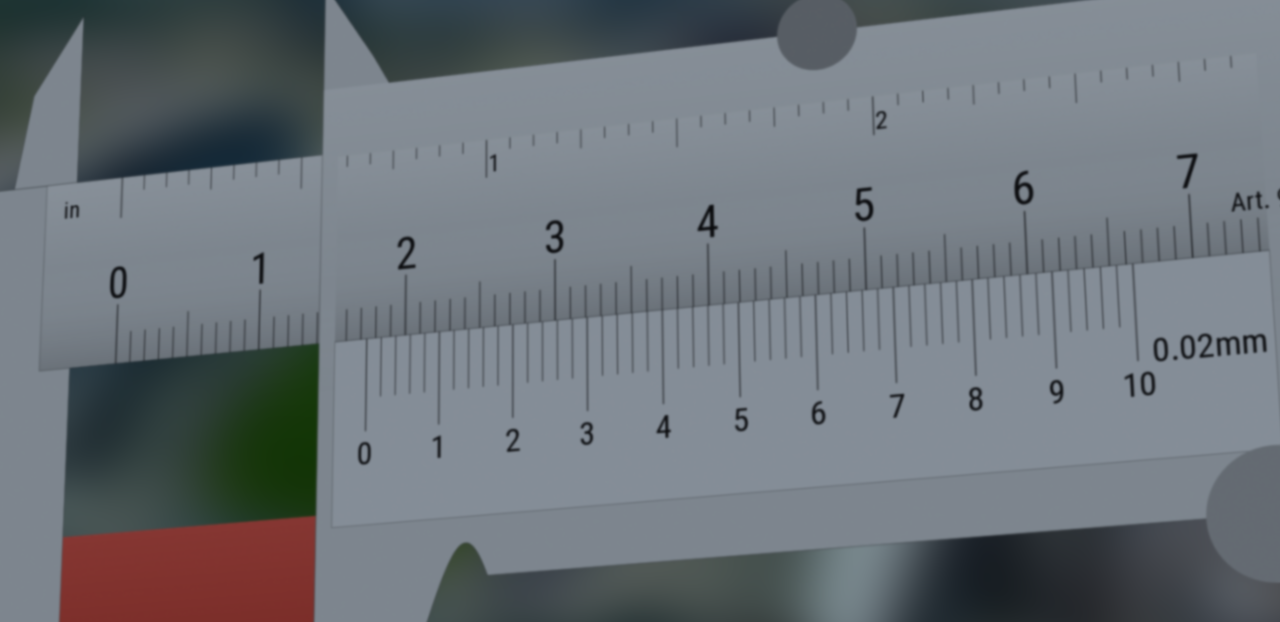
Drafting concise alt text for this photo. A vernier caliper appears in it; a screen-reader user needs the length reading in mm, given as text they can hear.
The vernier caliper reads 17.4 mm
